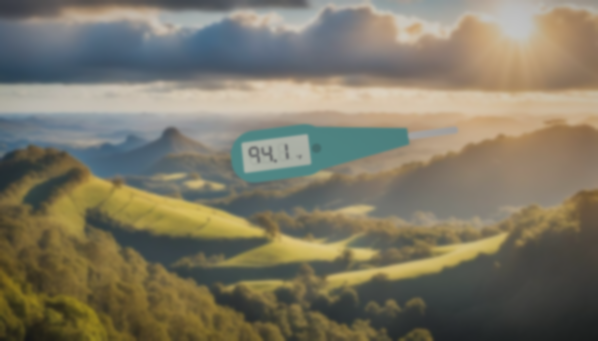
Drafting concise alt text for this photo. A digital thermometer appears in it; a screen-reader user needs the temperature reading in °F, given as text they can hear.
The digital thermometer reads 94.1 °F
